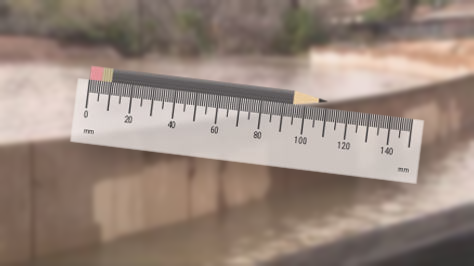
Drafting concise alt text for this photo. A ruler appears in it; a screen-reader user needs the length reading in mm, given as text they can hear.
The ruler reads 110 mm
